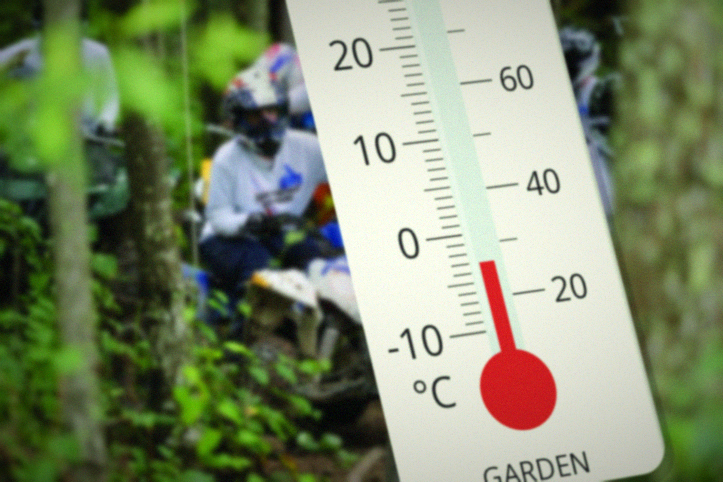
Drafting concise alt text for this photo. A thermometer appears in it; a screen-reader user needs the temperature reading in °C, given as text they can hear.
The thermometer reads -3 °C
